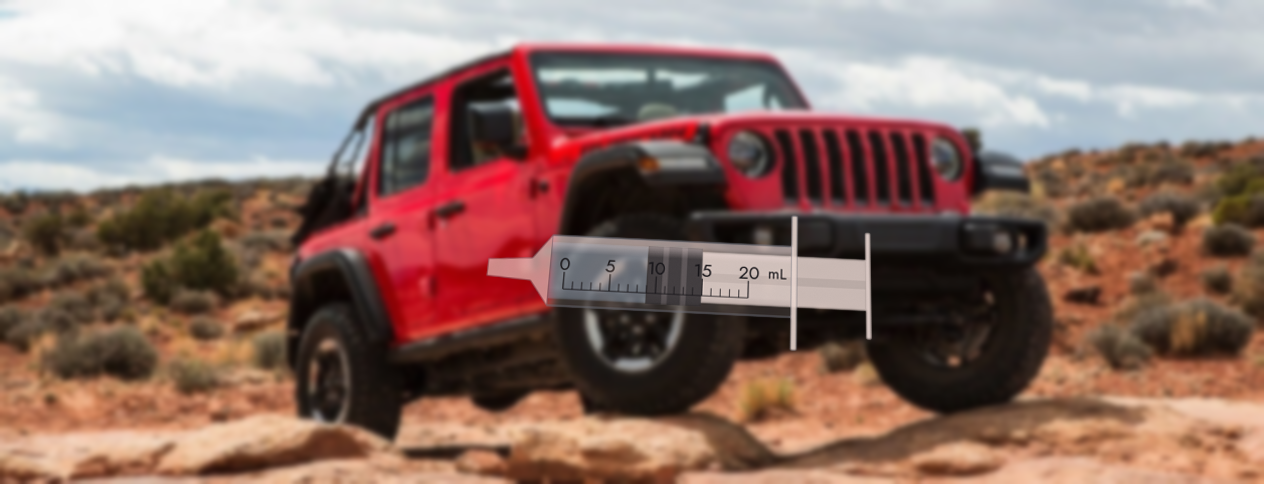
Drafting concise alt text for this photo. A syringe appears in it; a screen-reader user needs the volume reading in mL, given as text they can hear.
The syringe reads 9 mL
